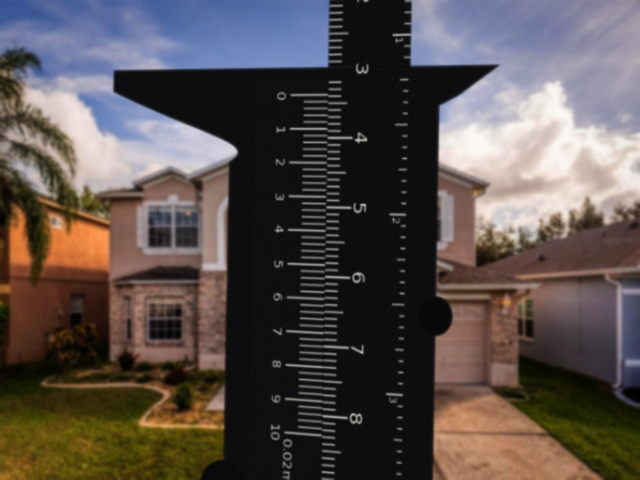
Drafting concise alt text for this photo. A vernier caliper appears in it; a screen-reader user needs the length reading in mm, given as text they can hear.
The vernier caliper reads 33.8 mm
